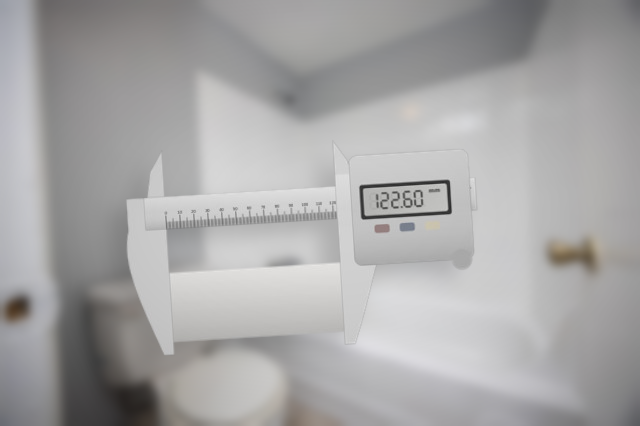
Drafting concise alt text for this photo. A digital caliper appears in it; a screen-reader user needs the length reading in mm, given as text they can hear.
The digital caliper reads 122.60 mm
